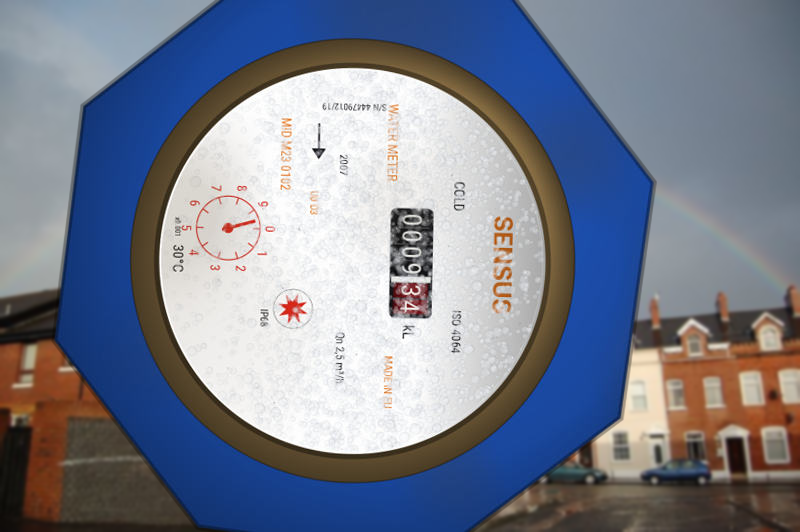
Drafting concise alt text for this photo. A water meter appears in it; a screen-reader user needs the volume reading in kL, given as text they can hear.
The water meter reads 9.339 kL
